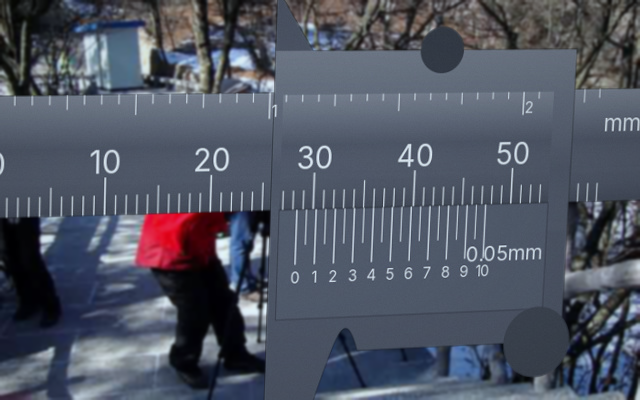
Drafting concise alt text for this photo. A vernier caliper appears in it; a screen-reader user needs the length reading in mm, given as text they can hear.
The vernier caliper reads 28.4 mm
